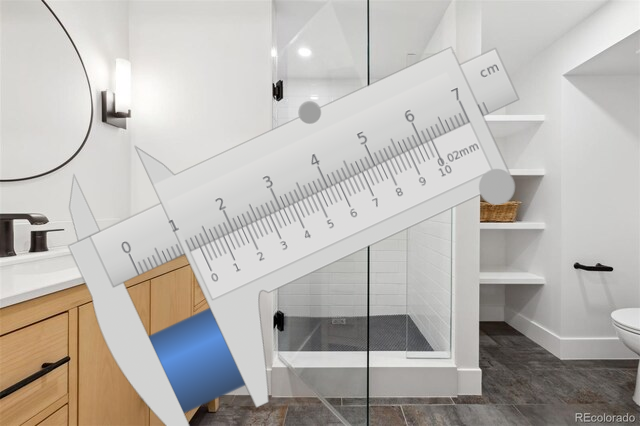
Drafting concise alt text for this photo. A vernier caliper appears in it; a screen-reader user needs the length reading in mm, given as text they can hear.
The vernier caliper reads 13.0 mm
